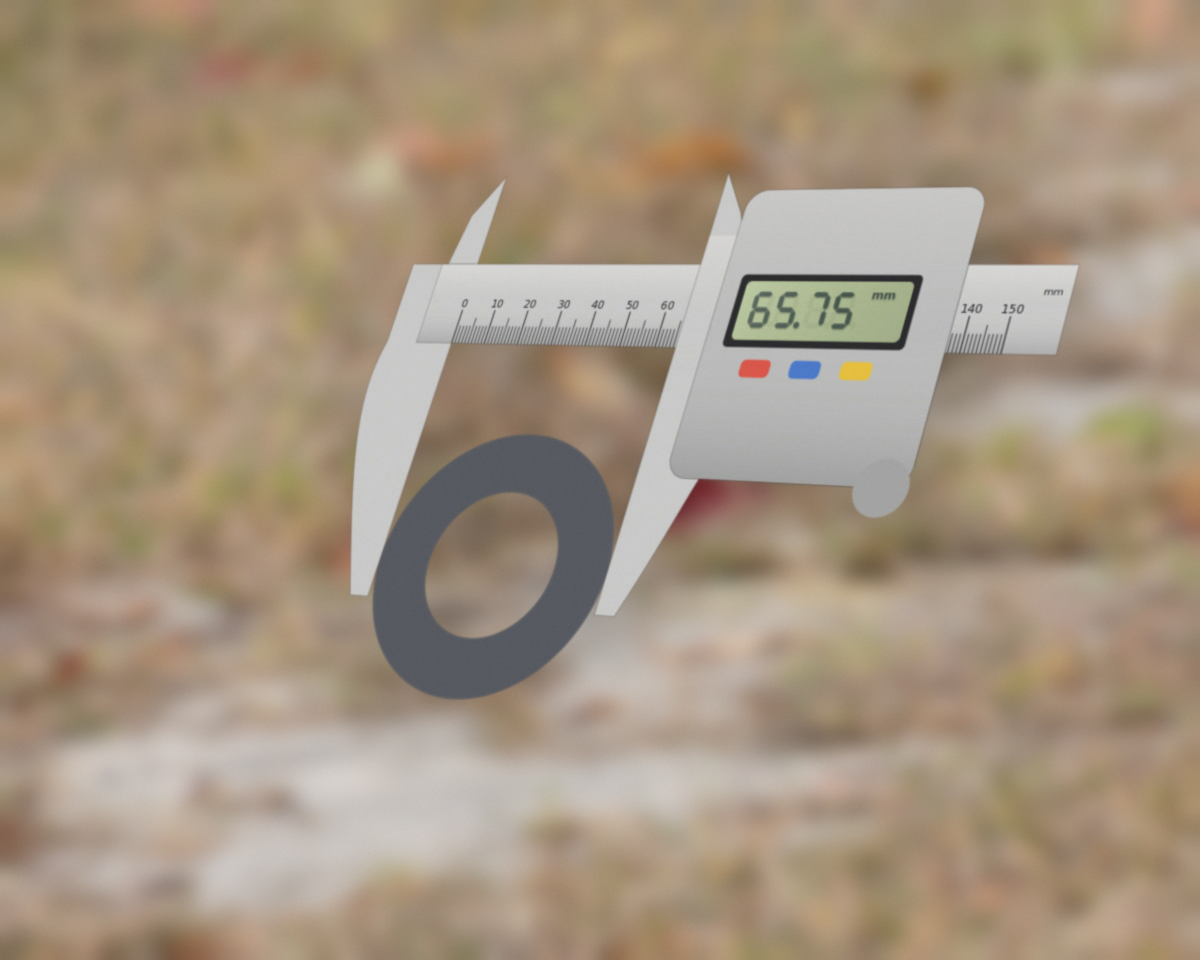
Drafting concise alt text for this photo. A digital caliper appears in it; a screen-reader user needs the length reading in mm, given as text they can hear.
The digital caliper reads 65.75 mm
